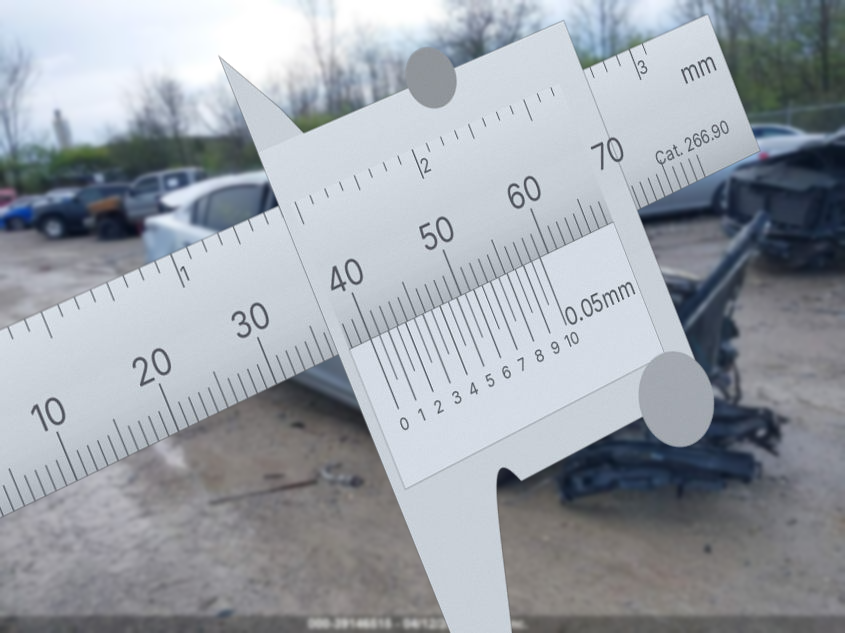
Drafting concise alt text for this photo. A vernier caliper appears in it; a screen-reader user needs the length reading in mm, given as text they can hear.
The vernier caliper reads 40.0 mm
